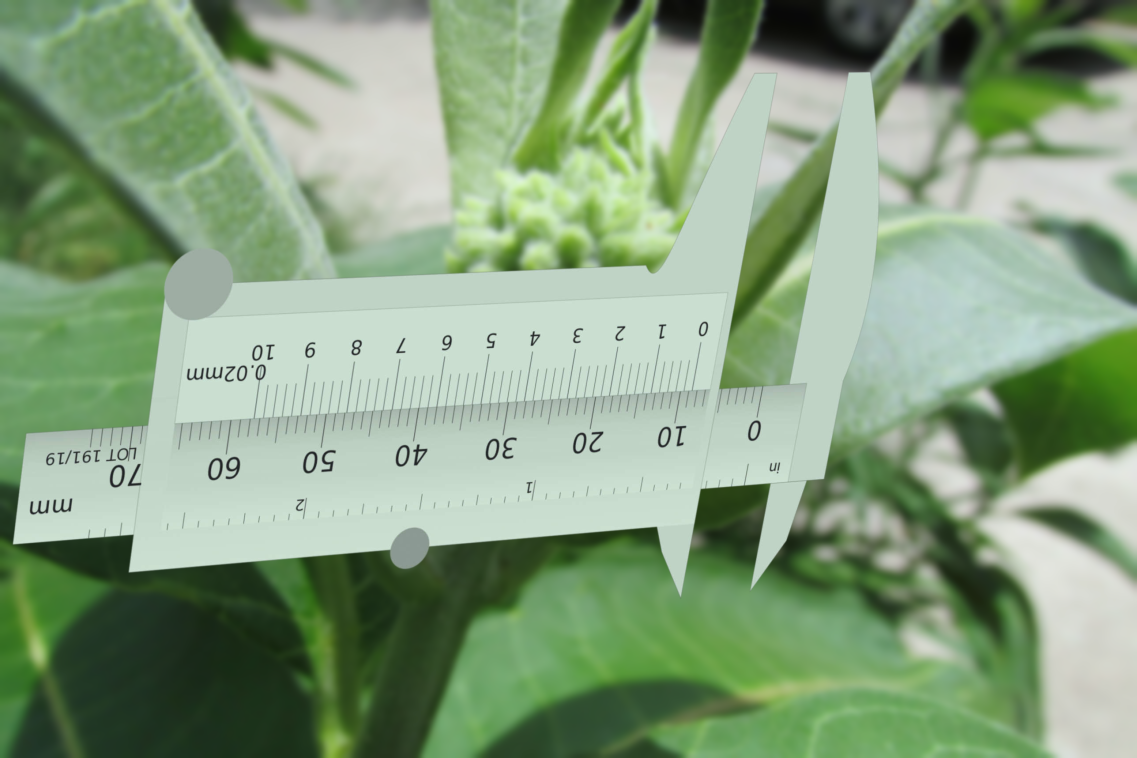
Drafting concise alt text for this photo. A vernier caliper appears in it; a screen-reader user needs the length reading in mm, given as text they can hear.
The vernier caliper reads 8.6 mm
